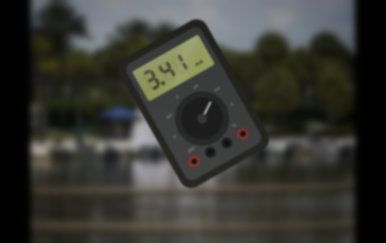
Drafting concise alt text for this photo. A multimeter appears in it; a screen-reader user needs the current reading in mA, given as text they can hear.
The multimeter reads 3.41 mA
